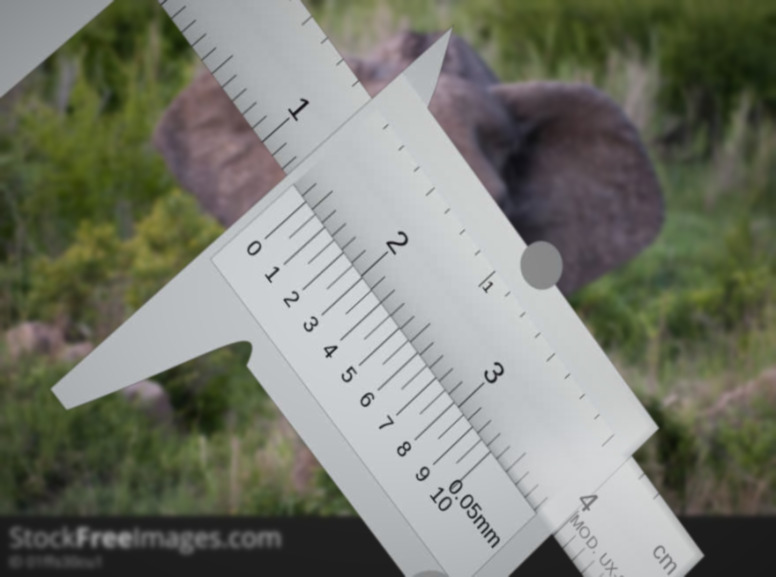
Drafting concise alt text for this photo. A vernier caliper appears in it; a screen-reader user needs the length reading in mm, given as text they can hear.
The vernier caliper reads 14.4 mm
